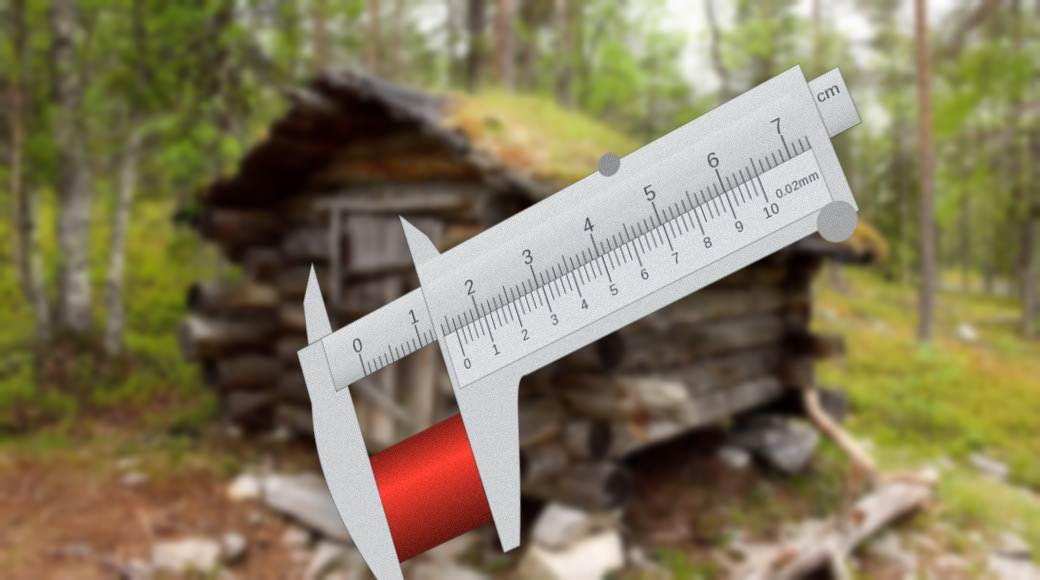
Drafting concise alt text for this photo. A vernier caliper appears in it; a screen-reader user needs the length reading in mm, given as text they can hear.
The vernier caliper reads 16.0 mm
